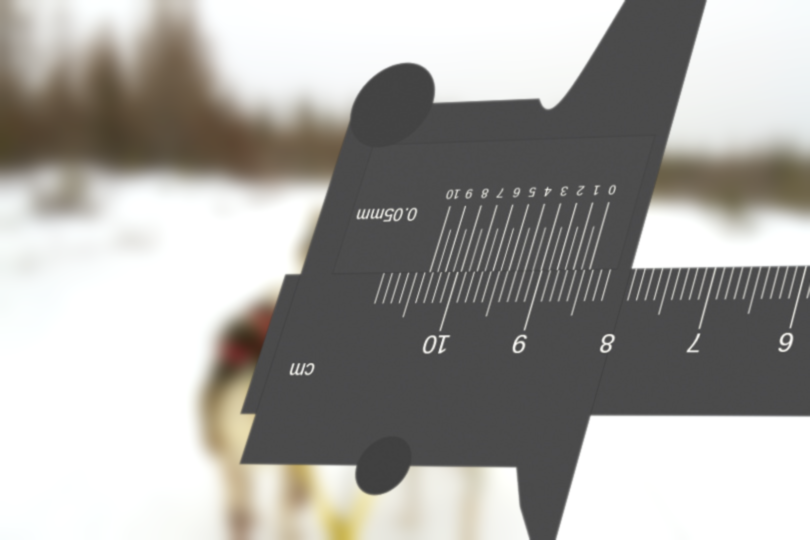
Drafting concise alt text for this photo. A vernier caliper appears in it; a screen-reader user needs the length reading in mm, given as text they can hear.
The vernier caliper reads 84.4 mm
